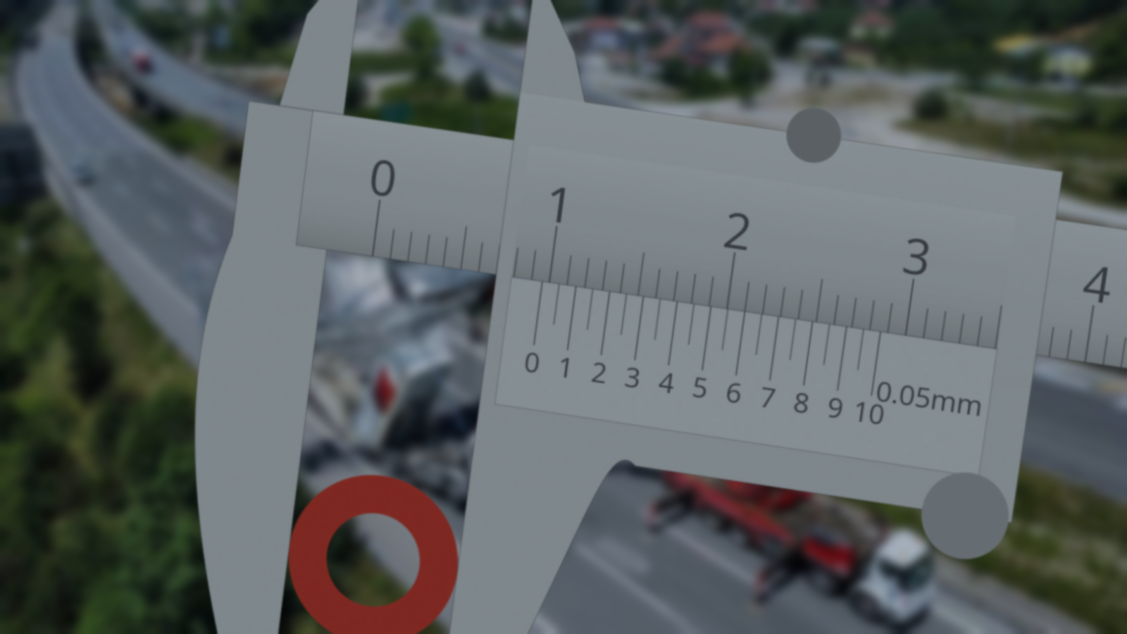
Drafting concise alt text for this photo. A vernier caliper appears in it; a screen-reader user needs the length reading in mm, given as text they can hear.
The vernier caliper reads 9.6 mm
